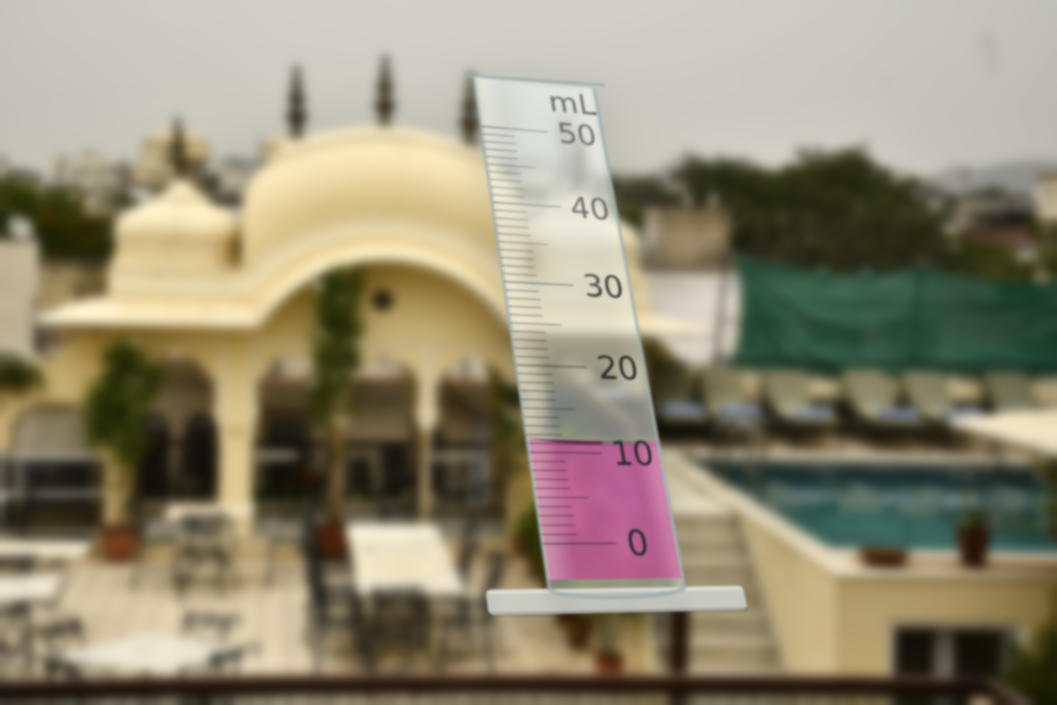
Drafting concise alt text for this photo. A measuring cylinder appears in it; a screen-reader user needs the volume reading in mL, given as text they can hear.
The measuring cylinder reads 11 mL
